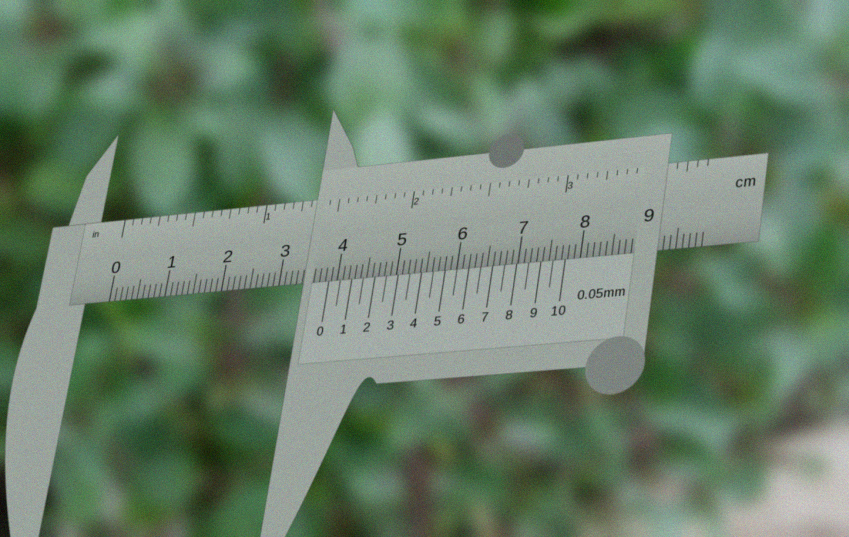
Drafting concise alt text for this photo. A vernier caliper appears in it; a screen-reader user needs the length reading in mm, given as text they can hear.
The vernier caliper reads 38.6 mm
